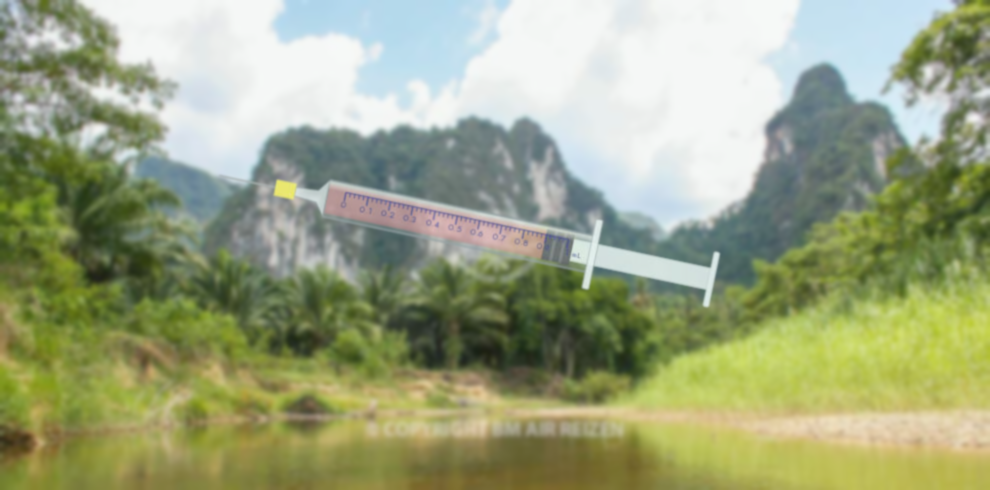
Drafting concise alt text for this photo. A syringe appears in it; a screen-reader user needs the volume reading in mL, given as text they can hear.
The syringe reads 0.9 mL
